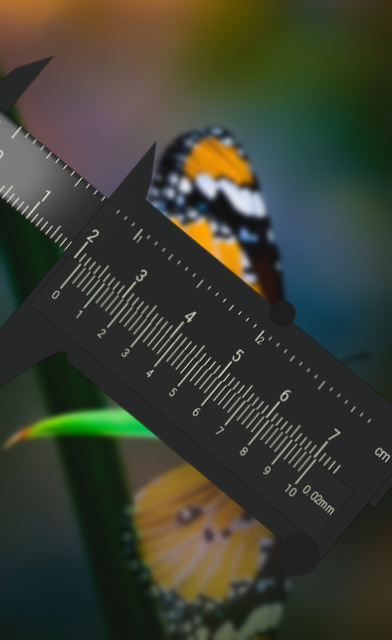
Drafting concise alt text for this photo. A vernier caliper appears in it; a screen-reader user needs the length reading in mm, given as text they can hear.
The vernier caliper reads 21.4 mm
